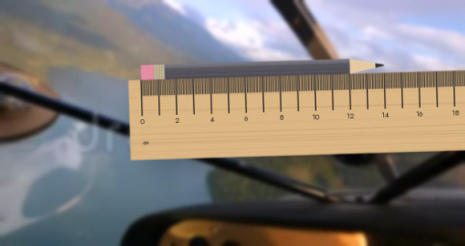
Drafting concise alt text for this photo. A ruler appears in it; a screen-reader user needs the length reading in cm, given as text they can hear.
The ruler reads 14 cm
